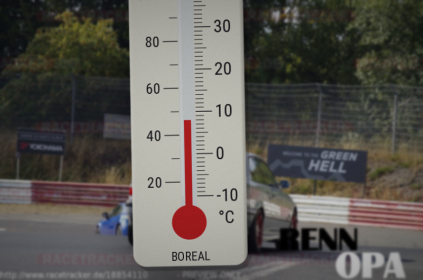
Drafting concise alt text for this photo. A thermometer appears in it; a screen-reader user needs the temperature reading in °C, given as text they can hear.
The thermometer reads 8 °C
